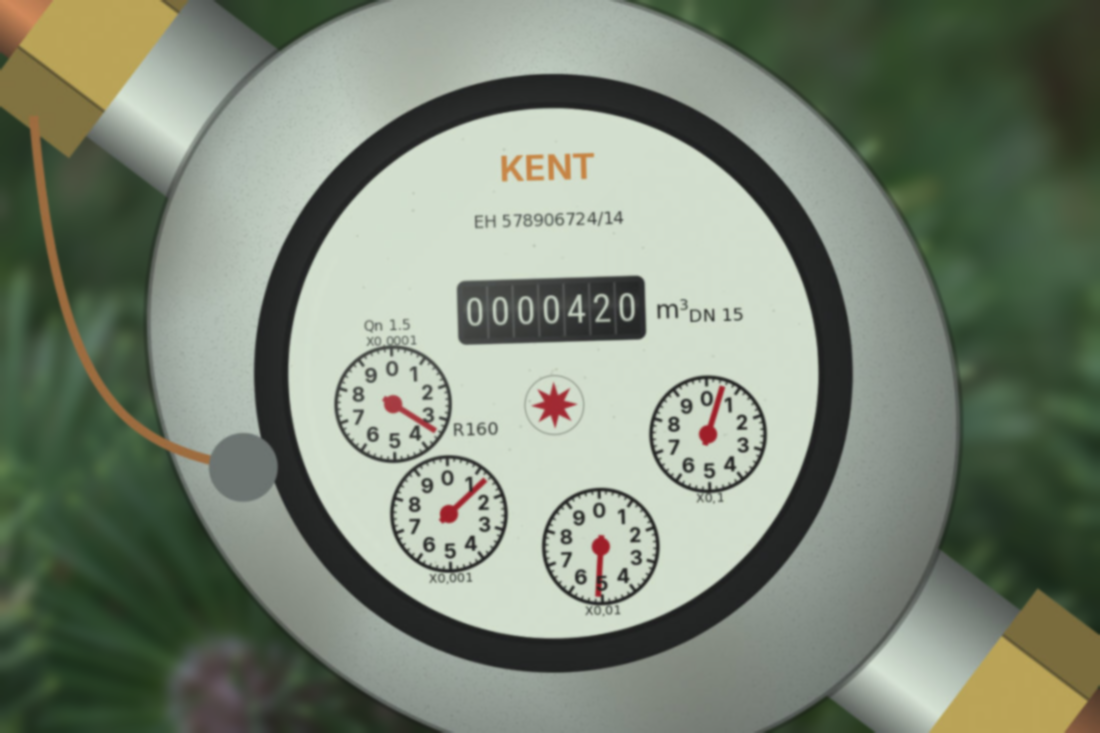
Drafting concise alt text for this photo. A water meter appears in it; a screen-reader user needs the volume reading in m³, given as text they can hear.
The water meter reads 420.0513 m³
